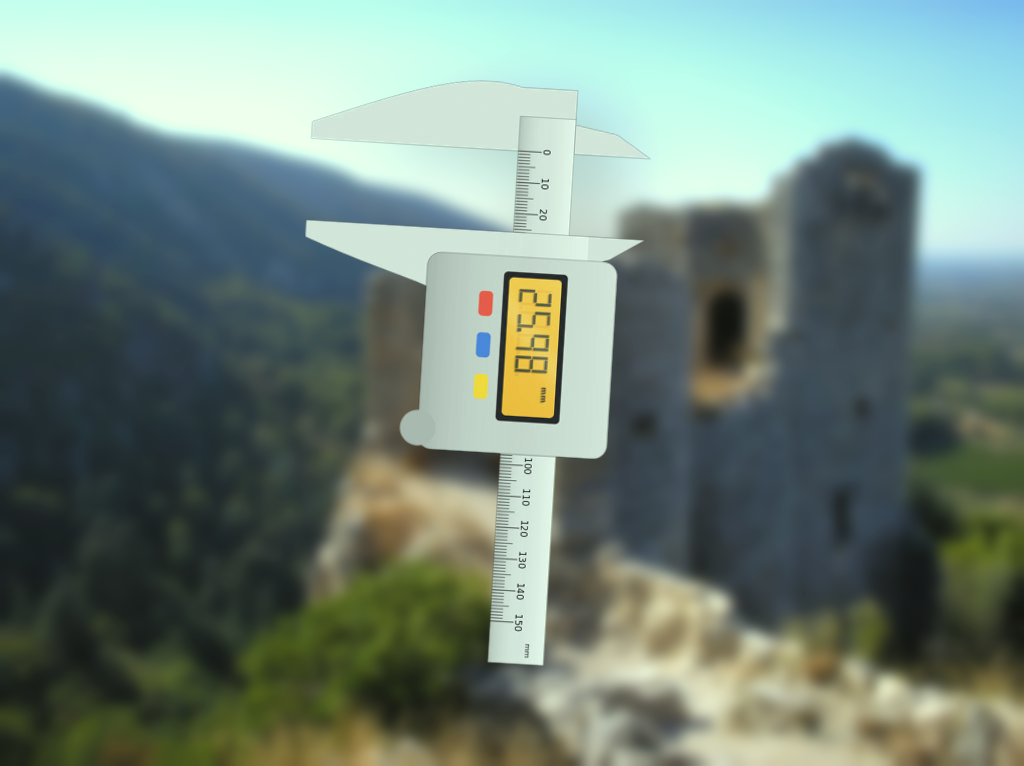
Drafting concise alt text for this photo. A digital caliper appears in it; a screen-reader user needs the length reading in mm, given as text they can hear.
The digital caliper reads 25.98 mm
